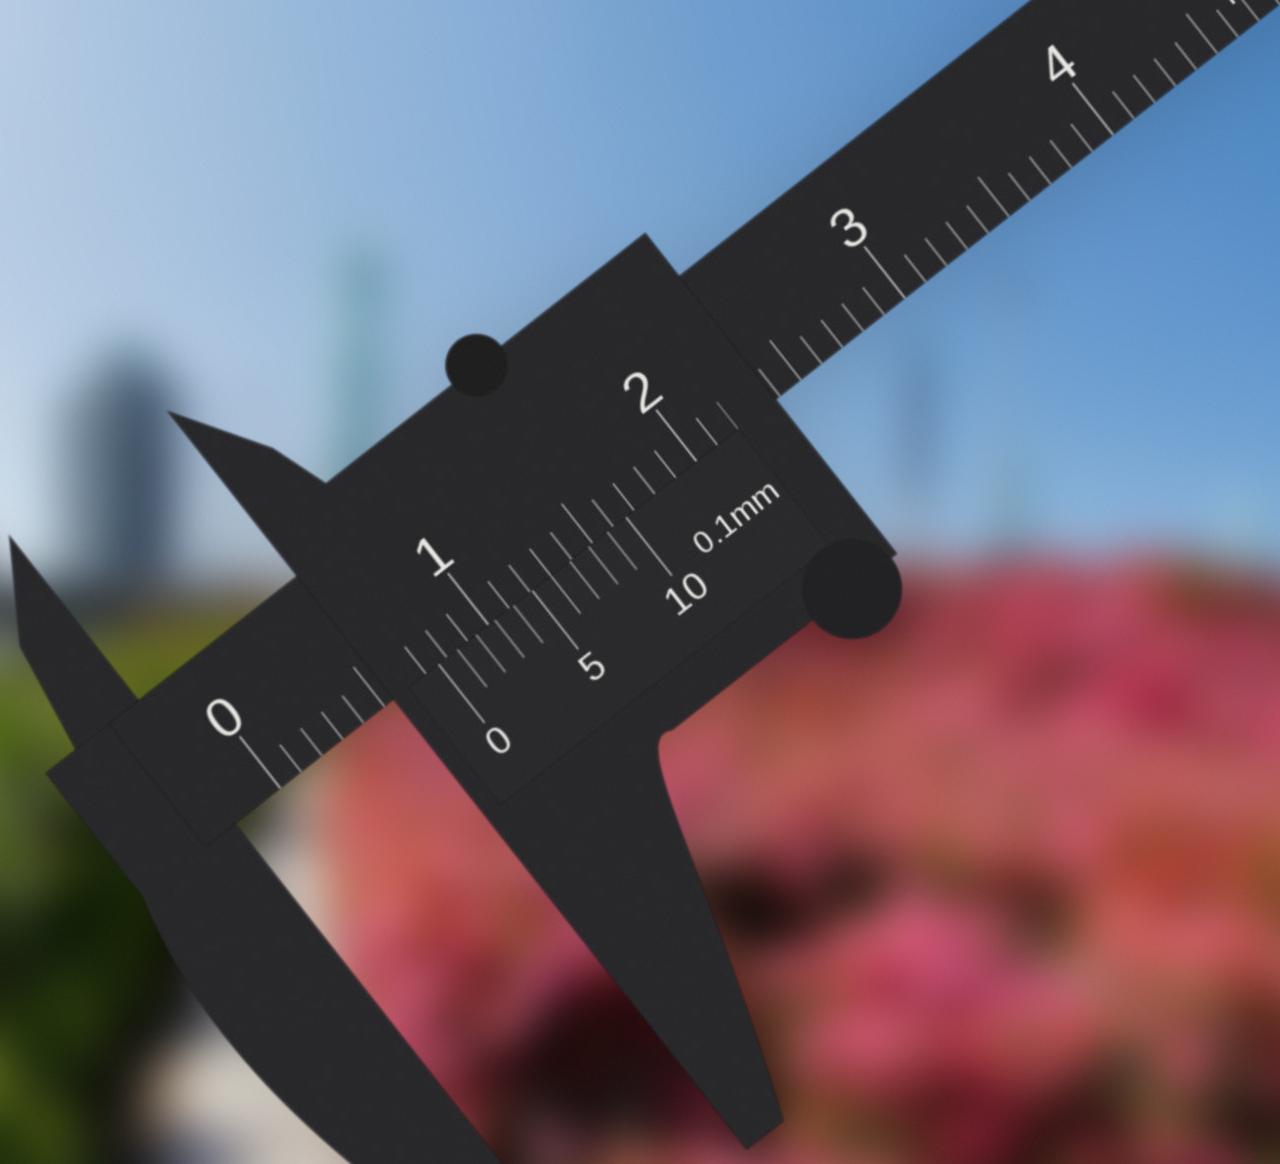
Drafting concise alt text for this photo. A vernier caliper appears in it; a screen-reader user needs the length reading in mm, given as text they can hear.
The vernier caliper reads 7.6 mm
